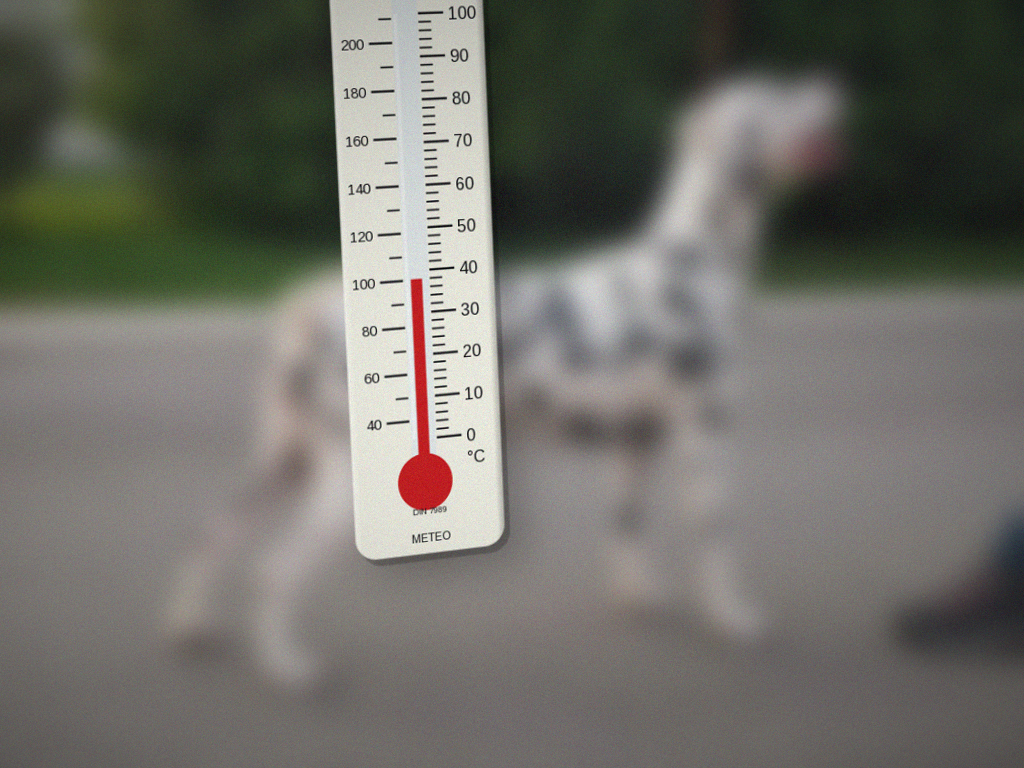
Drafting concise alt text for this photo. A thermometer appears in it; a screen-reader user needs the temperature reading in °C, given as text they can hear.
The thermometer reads 38 °C
